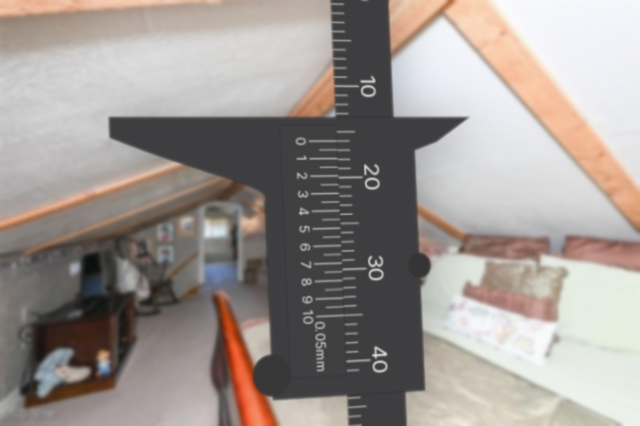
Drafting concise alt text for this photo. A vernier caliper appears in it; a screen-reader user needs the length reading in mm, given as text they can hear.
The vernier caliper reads 16.0 mm
